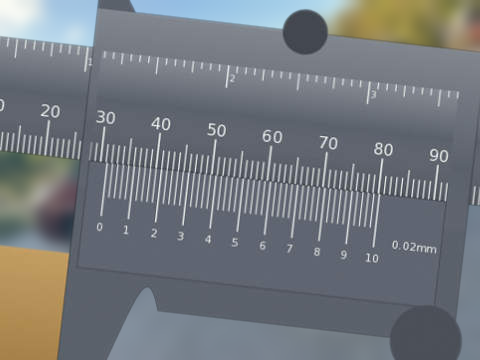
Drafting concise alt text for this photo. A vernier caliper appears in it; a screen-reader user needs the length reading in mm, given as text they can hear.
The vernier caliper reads 31.2 mm
